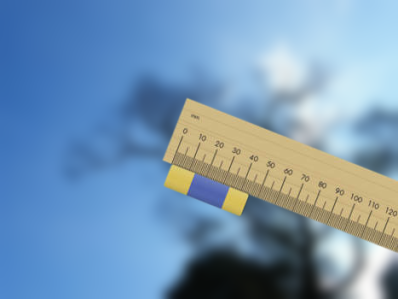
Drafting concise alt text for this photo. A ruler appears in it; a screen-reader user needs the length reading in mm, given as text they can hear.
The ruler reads 45 mm
